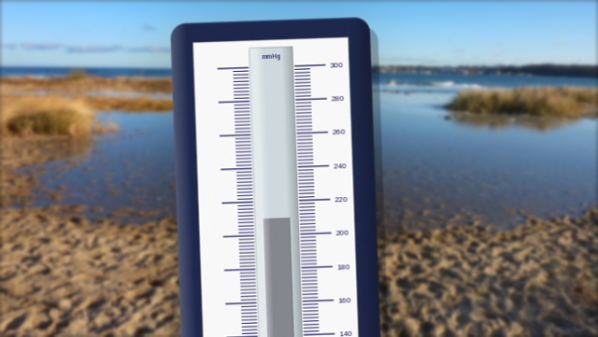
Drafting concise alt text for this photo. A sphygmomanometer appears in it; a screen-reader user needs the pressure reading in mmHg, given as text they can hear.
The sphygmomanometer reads 210 mmHg
